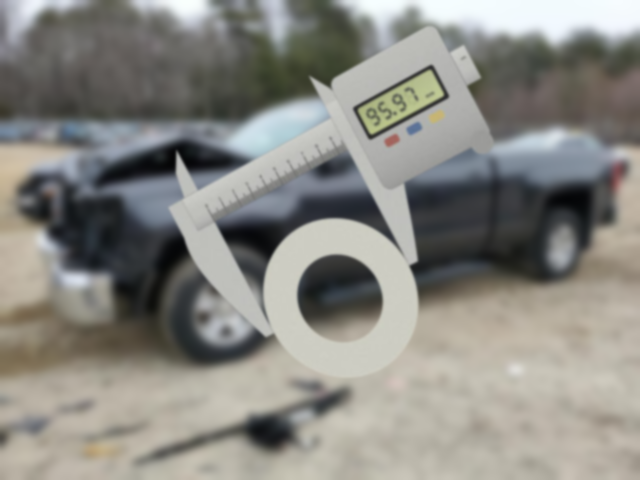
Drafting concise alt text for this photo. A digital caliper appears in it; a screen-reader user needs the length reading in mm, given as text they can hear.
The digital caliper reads 95.97 mm
